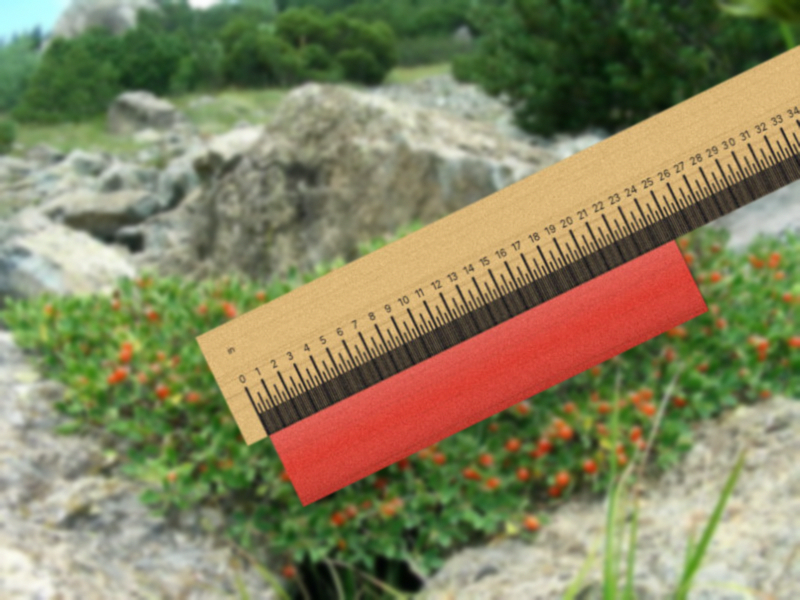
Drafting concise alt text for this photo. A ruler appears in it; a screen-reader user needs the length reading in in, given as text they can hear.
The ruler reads 25 in
